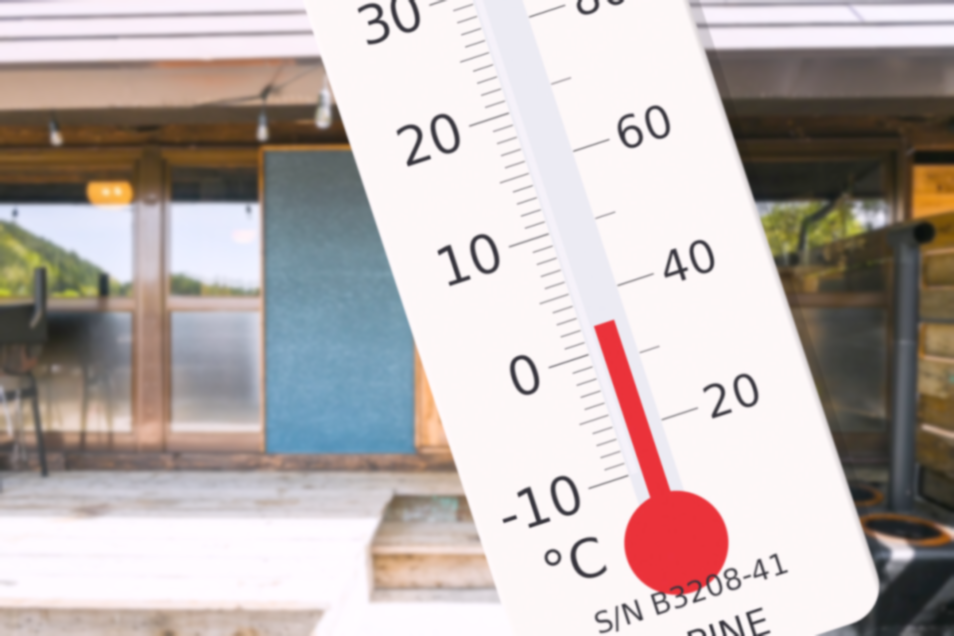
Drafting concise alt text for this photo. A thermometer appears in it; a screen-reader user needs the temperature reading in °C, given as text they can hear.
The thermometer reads 2 °C
